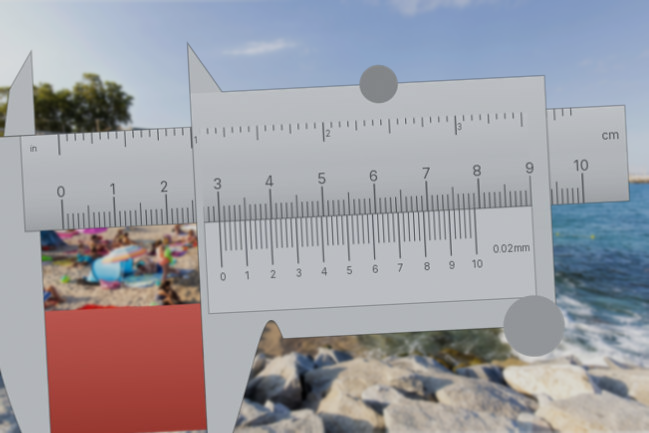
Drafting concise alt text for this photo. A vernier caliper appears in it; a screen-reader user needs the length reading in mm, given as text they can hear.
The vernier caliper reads 30.0 mm
